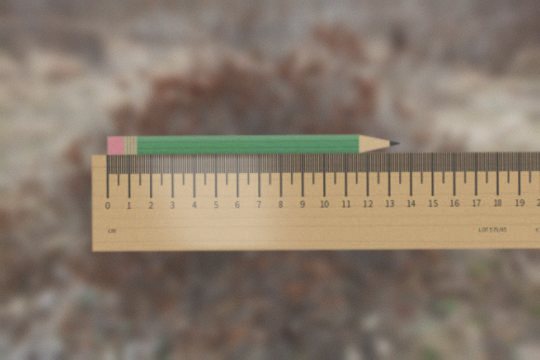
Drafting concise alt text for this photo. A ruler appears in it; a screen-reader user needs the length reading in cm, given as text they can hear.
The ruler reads 13.5 cm
